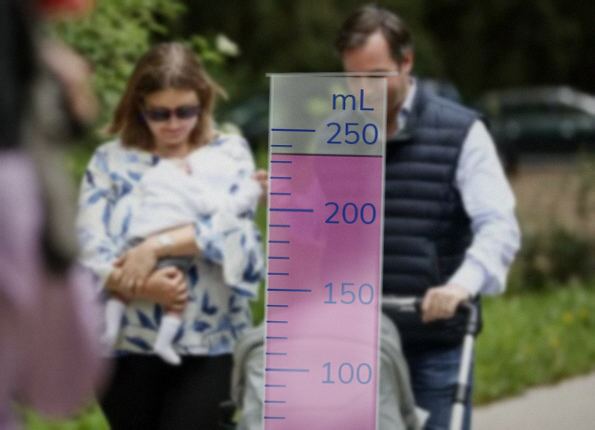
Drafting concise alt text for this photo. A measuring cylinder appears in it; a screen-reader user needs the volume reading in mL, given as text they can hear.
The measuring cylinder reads 235 mL
